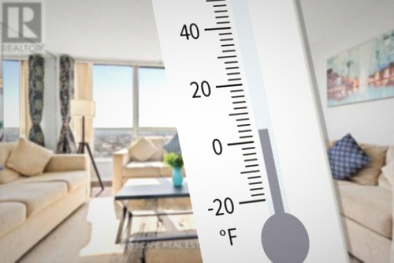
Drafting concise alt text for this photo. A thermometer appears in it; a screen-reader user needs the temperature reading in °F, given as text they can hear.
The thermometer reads 4 °F
